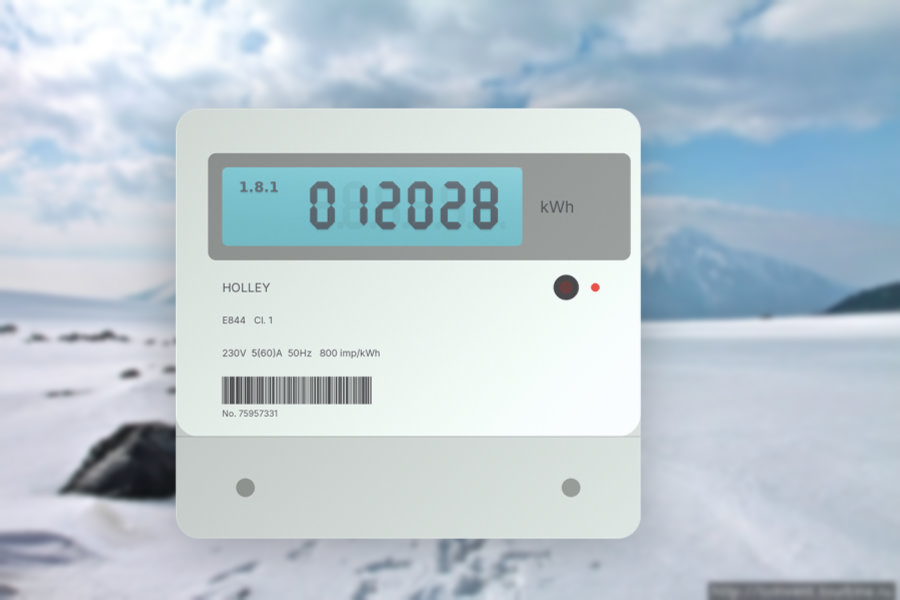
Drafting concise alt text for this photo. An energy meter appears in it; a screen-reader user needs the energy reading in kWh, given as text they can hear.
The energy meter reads 12028 kWh
